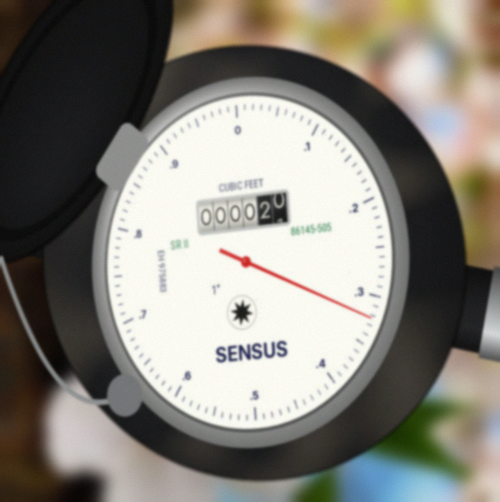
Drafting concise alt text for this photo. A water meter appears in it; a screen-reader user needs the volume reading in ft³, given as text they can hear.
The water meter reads 20.32 ft³
